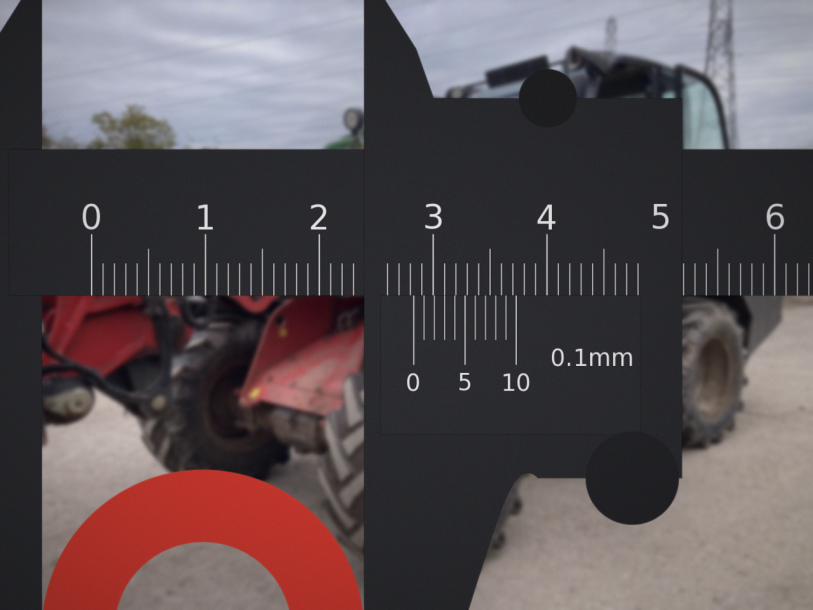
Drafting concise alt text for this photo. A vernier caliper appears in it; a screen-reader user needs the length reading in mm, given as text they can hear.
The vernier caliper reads 28.3 mm
